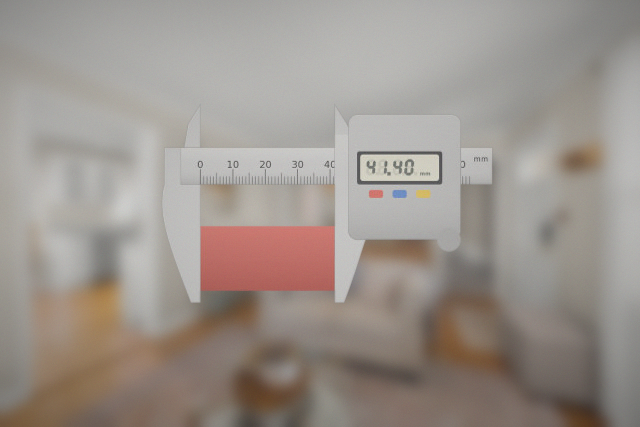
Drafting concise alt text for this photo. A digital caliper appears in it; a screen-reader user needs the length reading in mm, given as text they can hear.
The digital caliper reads 41.40 mm
